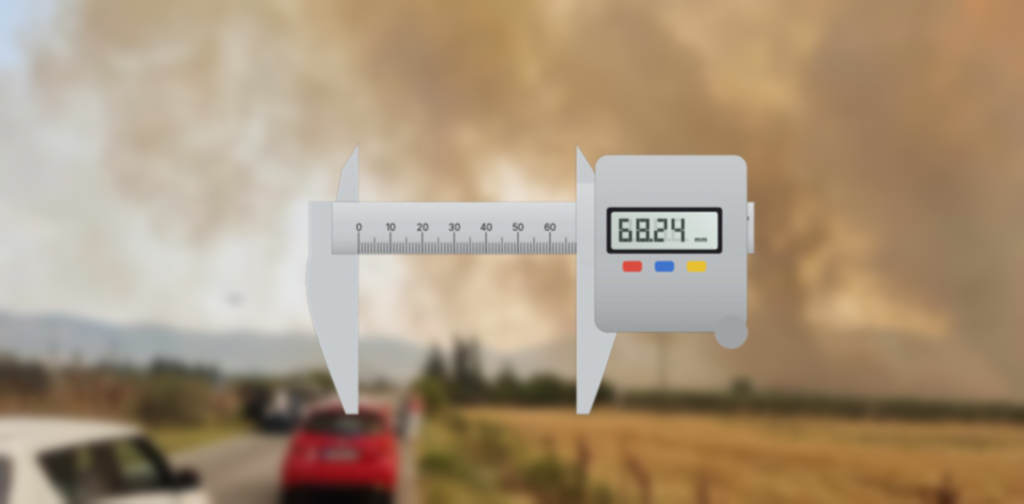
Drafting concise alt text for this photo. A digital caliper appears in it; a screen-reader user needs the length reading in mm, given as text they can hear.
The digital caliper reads 68.24 mm
